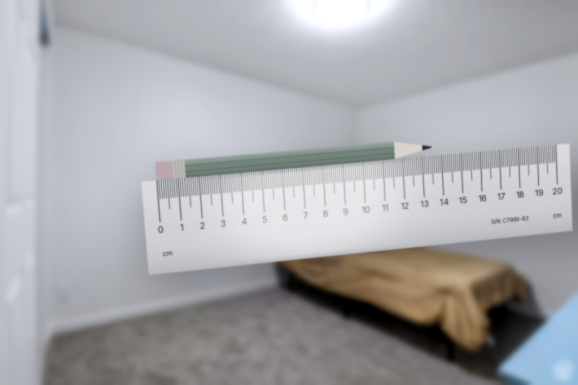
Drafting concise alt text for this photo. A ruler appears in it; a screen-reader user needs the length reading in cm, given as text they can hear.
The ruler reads 13.5 cm
